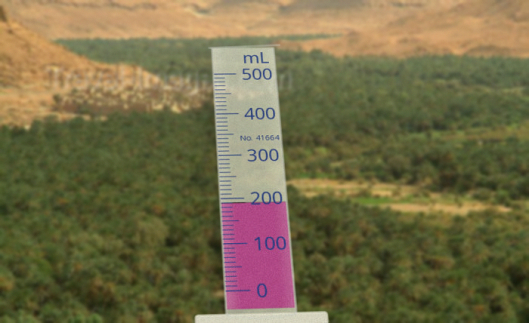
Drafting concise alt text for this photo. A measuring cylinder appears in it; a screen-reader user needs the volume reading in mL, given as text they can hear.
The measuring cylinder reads 190 mL
